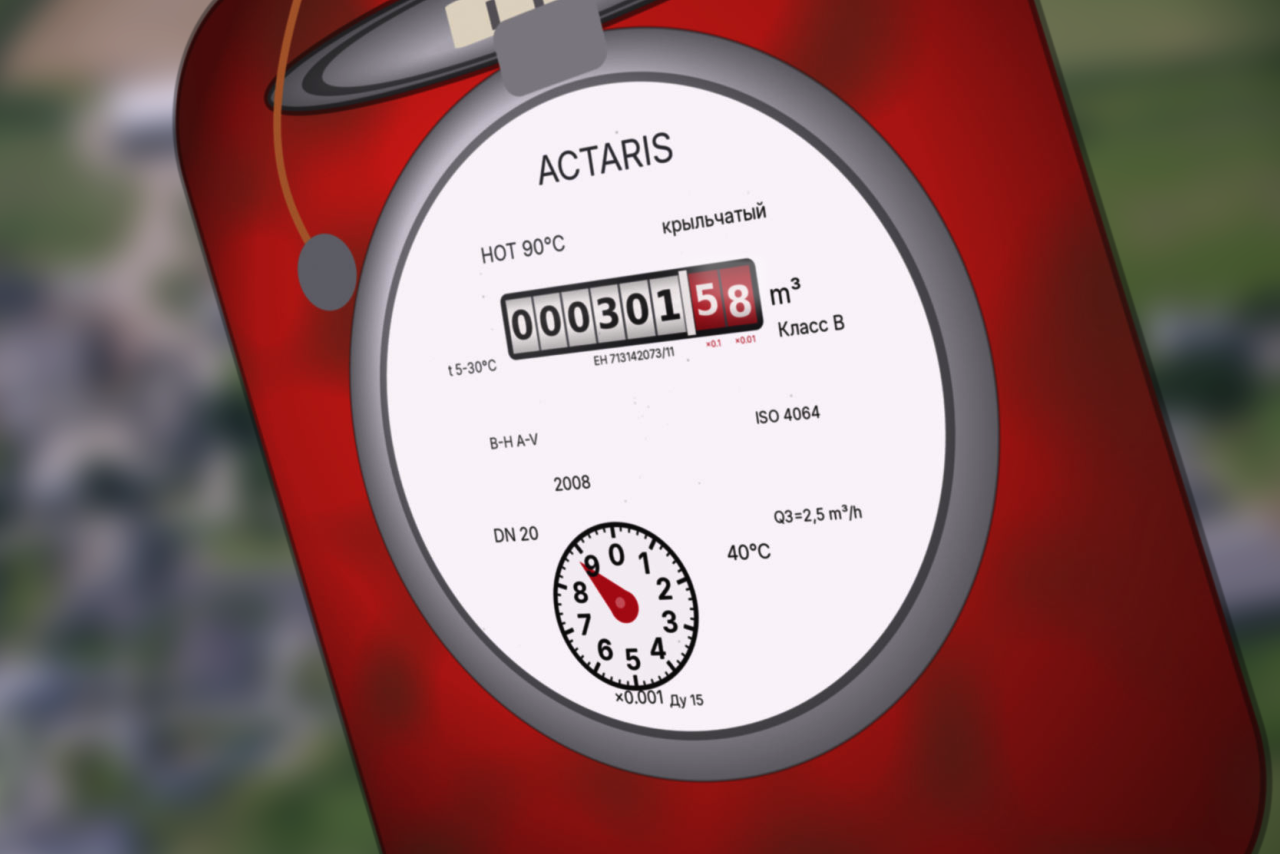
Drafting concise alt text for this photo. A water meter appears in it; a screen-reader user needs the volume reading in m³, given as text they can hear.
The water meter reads 301.578 m³
